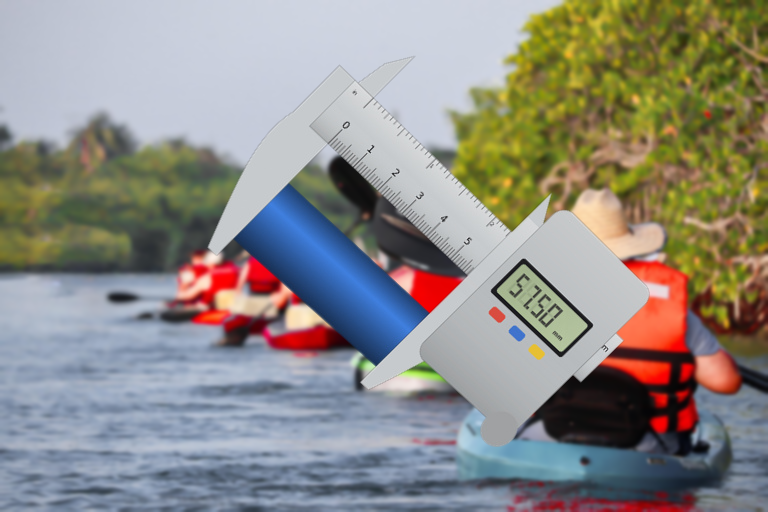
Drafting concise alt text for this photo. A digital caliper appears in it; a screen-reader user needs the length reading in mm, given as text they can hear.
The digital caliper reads 57.50 mm
